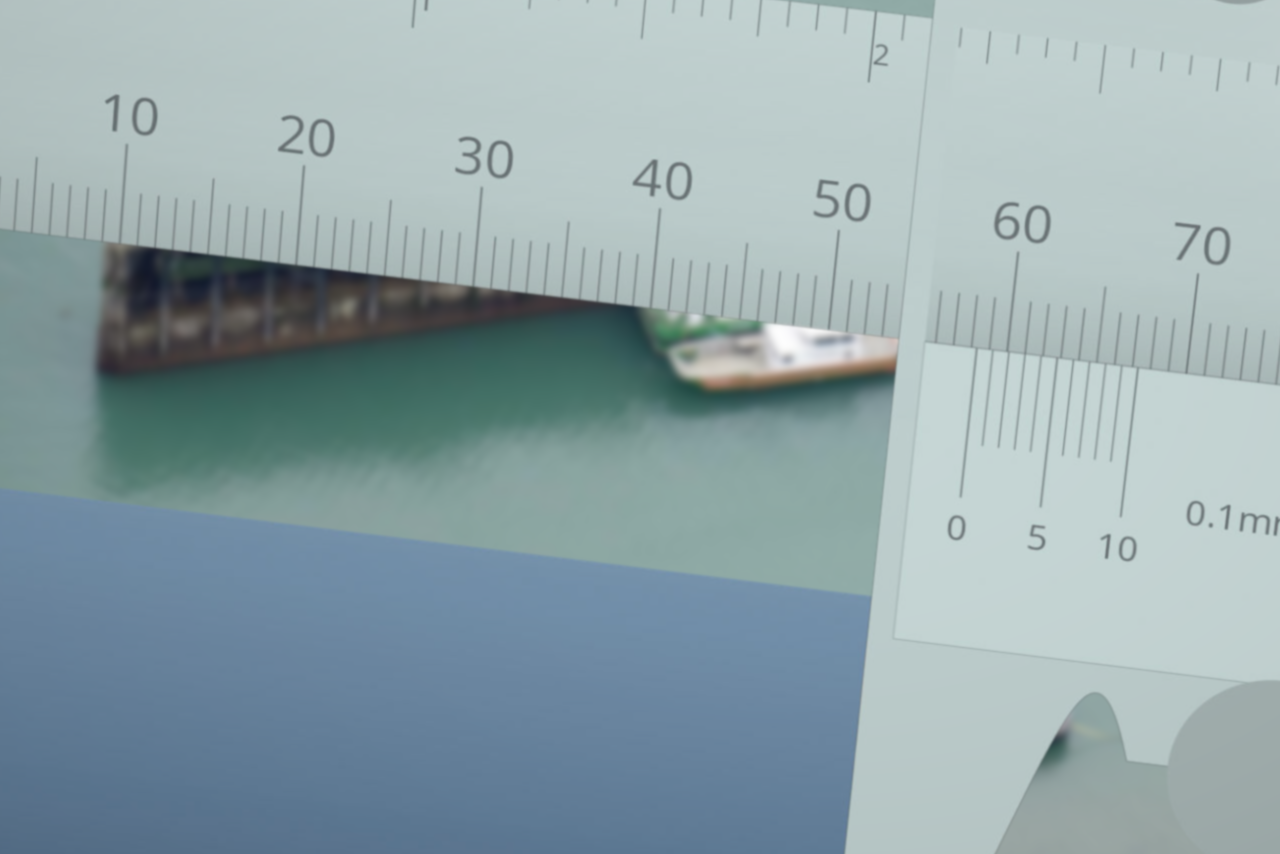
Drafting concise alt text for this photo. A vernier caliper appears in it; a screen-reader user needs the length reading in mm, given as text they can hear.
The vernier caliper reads 58.3 mm
